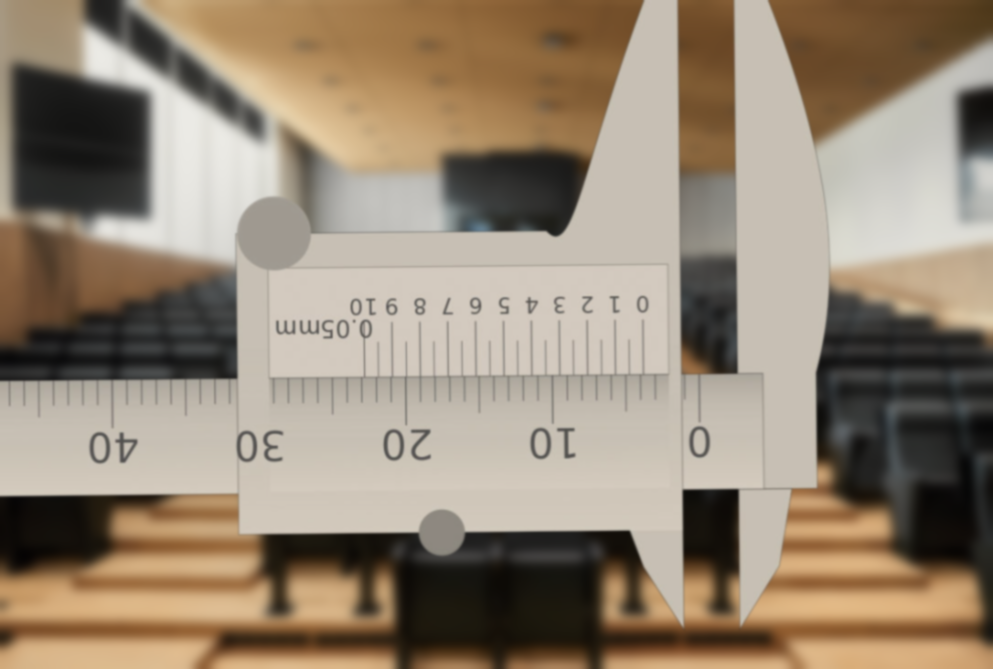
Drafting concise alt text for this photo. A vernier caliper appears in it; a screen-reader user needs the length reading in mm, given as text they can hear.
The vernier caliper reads 3.8 mm
